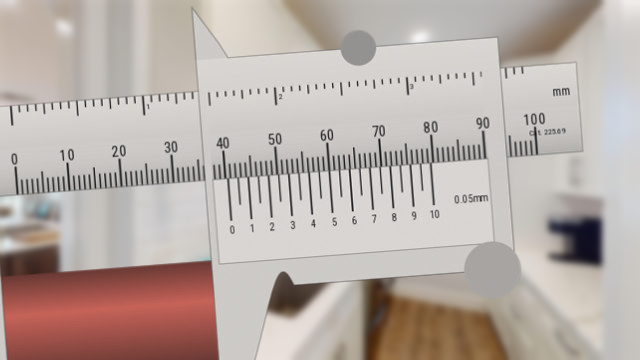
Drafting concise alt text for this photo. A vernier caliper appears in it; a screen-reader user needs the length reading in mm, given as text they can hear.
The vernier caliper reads 40.5 mm
